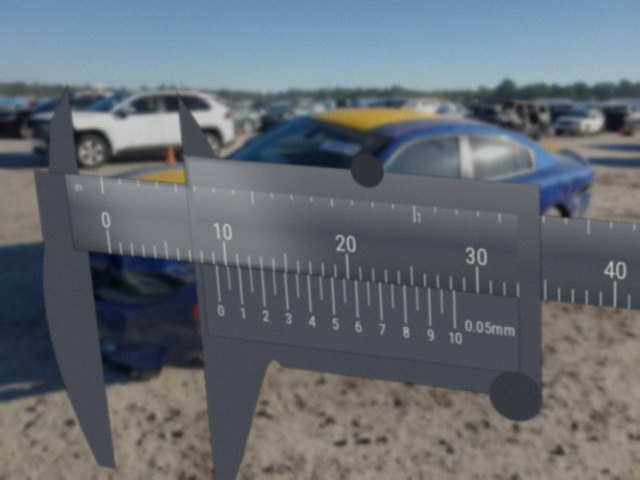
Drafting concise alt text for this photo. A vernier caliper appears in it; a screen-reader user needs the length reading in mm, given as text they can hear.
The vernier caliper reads 9.2 mm
